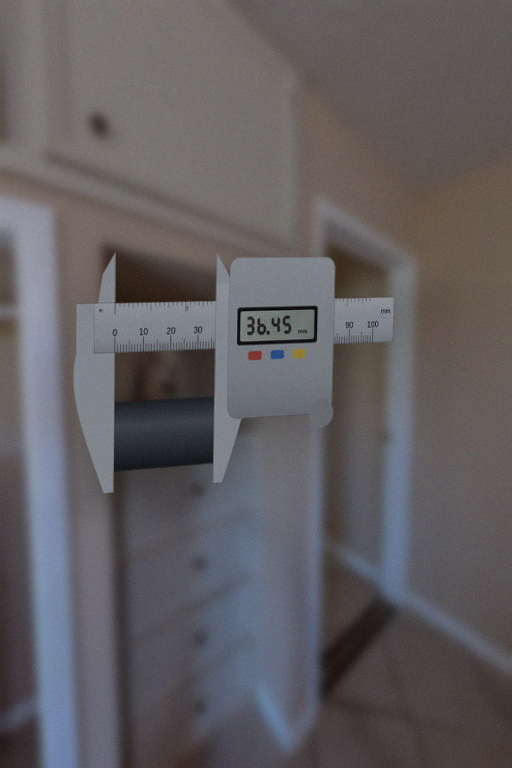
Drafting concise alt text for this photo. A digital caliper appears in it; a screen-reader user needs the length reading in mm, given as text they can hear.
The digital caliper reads 36.45 mm
